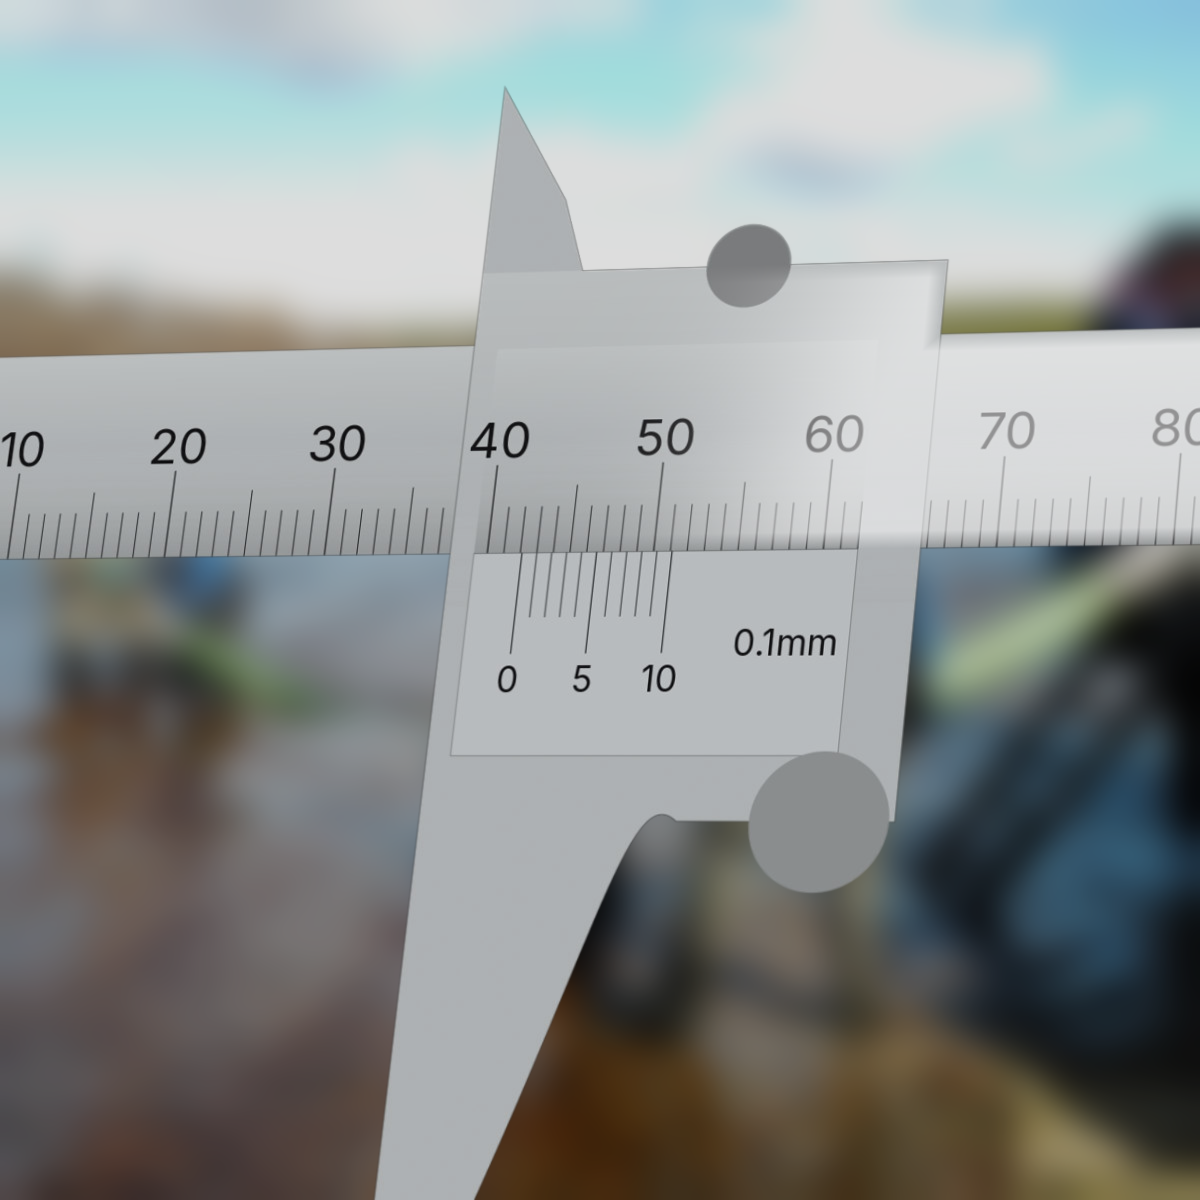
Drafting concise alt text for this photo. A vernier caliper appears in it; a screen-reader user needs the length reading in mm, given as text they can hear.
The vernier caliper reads 42.1 mm
